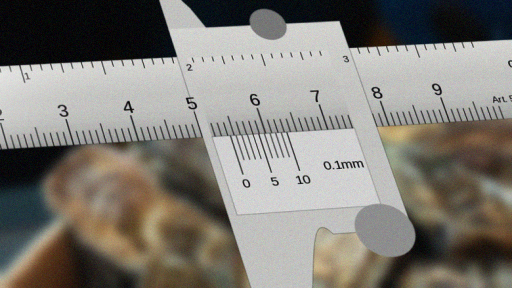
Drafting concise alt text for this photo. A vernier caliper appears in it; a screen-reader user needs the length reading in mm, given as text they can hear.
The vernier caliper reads 54.4 mm
